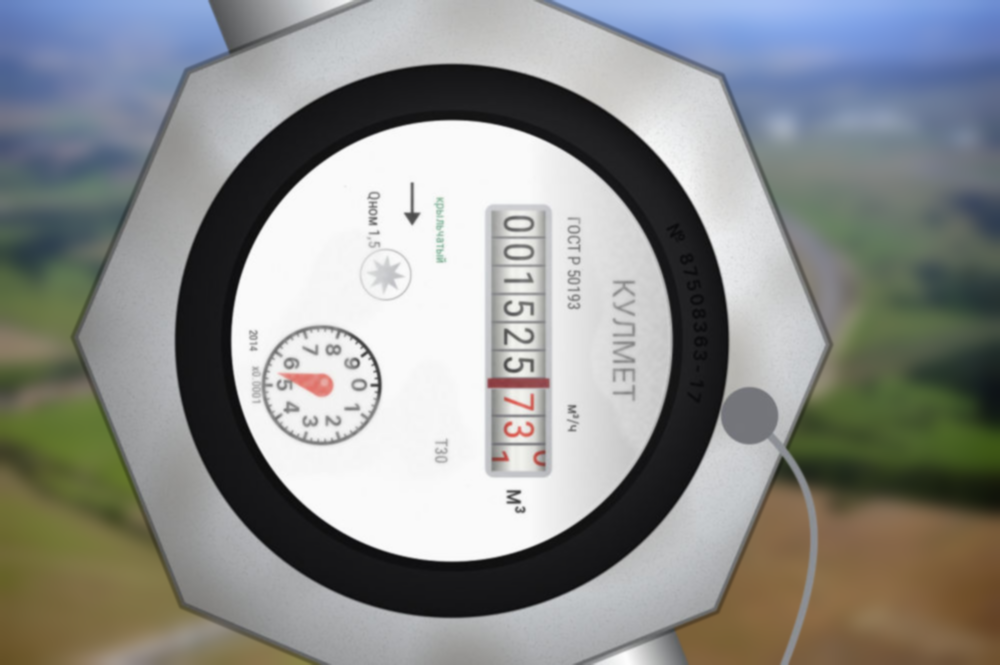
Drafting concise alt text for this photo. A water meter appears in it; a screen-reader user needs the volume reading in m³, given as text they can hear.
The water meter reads 1525.7305 m³
